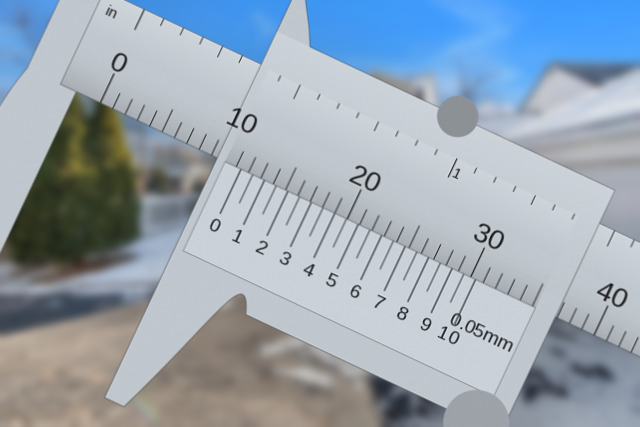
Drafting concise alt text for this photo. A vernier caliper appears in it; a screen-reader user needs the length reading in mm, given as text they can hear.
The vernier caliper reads 11.4 mm
